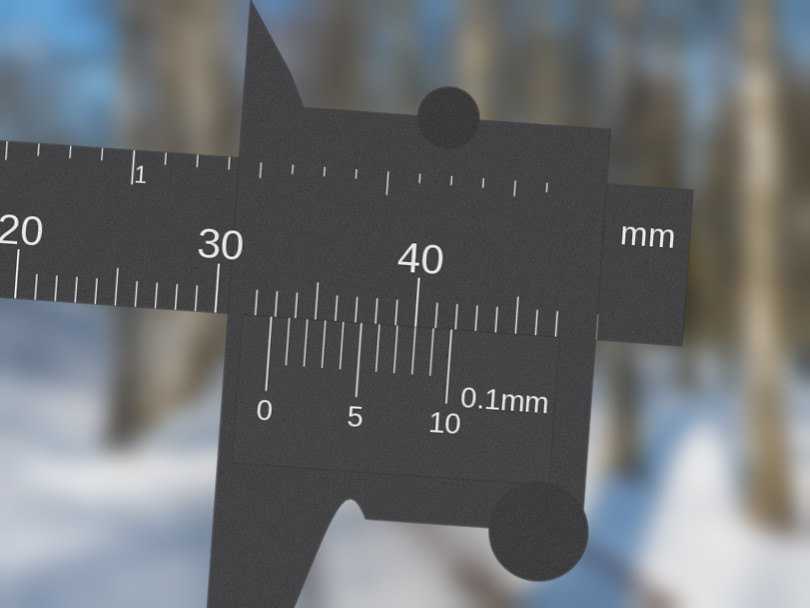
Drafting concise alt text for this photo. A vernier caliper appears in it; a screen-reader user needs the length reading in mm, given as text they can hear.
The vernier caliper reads 32.8 mm
